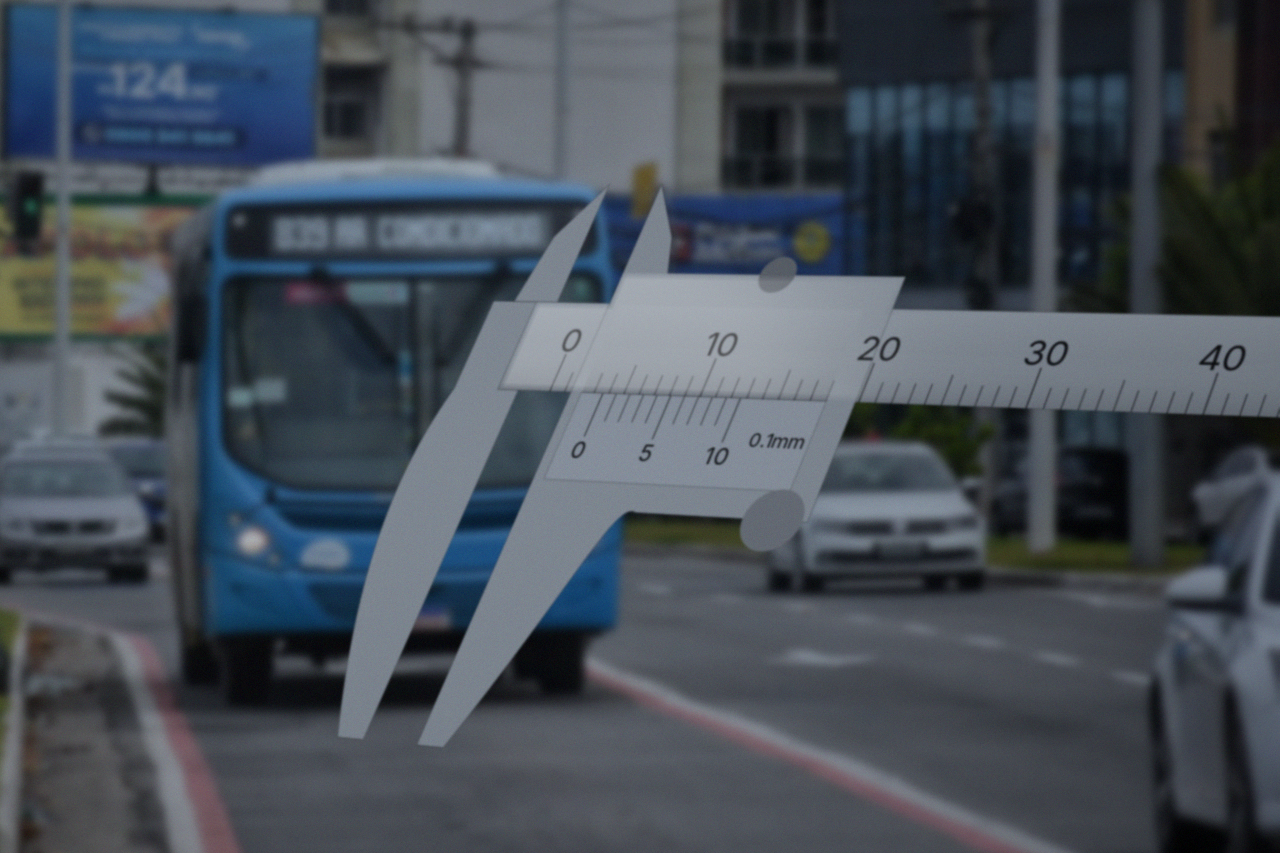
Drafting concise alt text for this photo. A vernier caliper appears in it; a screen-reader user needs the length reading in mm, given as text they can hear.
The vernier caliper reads 3.6 mm
